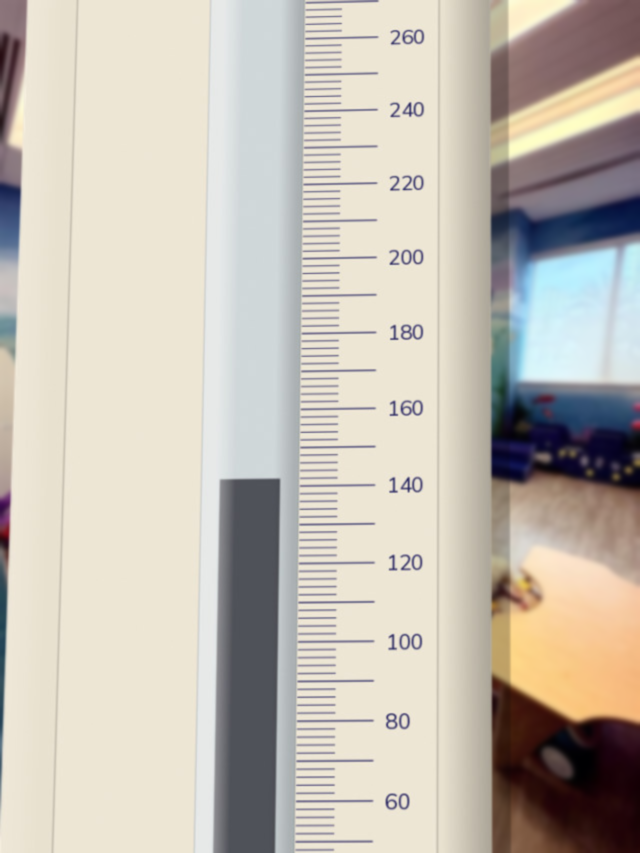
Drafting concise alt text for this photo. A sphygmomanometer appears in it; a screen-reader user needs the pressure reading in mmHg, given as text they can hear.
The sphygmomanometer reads 142 mmHg
